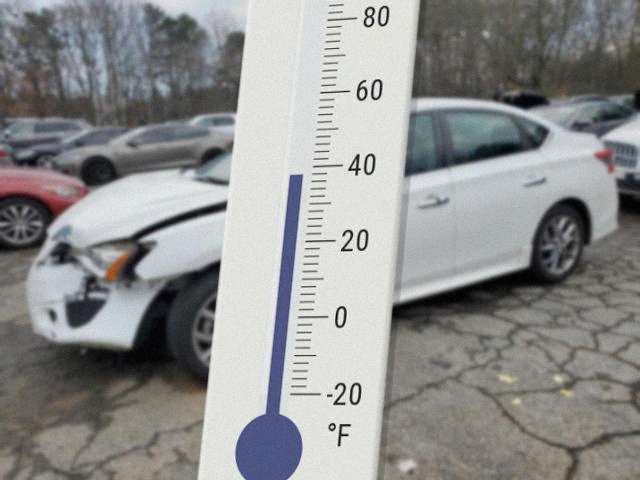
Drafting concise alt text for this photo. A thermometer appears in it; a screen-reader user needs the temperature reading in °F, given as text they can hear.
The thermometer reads 38 °F
